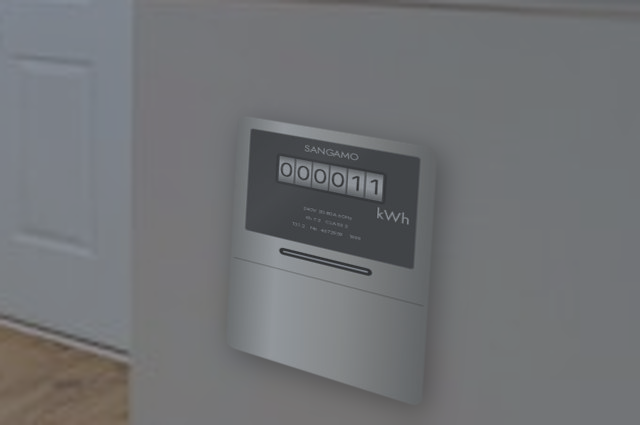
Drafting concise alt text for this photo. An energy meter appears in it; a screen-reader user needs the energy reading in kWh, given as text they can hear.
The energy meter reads 11 kWh
